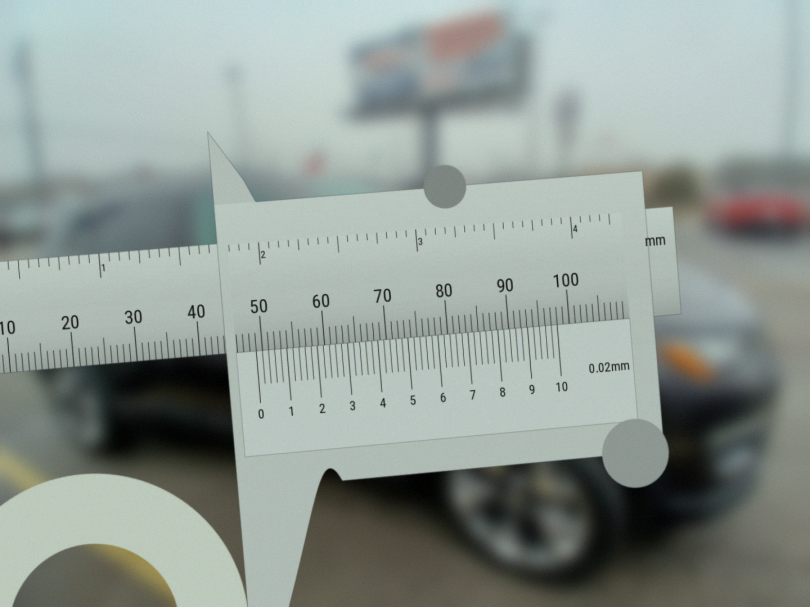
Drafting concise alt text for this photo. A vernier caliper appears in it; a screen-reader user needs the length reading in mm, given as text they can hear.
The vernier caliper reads 49.0 mm
